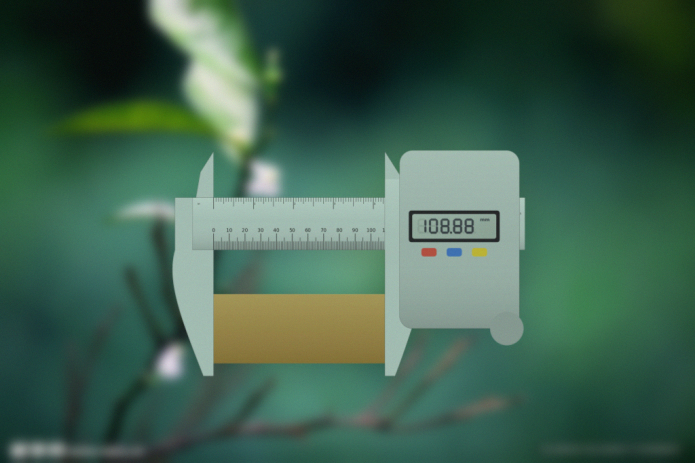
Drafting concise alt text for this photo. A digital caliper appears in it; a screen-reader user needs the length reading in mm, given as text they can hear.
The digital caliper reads 108.88 mm
